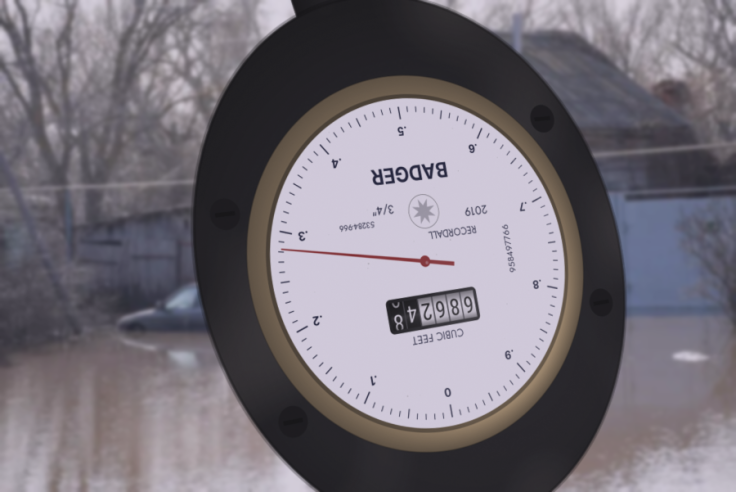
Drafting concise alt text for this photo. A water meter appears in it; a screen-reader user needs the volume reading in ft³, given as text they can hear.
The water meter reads 686248.28 ft³
